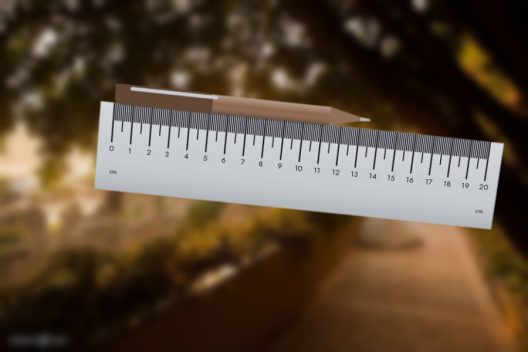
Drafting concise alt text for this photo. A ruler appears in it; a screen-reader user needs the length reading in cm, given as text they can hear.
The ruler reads 13.5 cm
